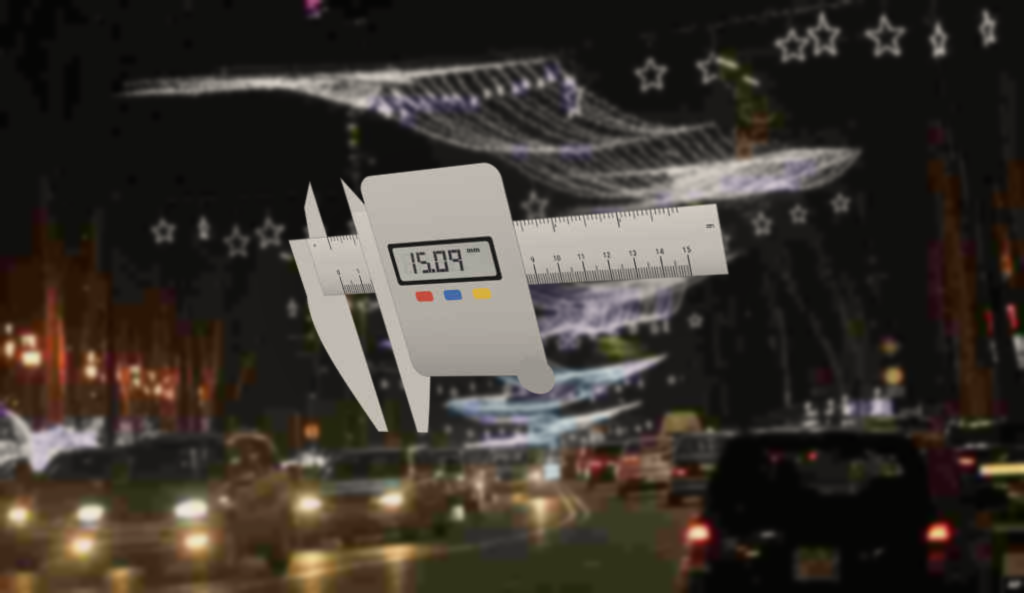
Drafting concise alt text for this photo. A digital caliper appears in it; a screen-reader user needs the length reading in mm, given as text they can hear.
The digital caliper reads 15.09 mm
